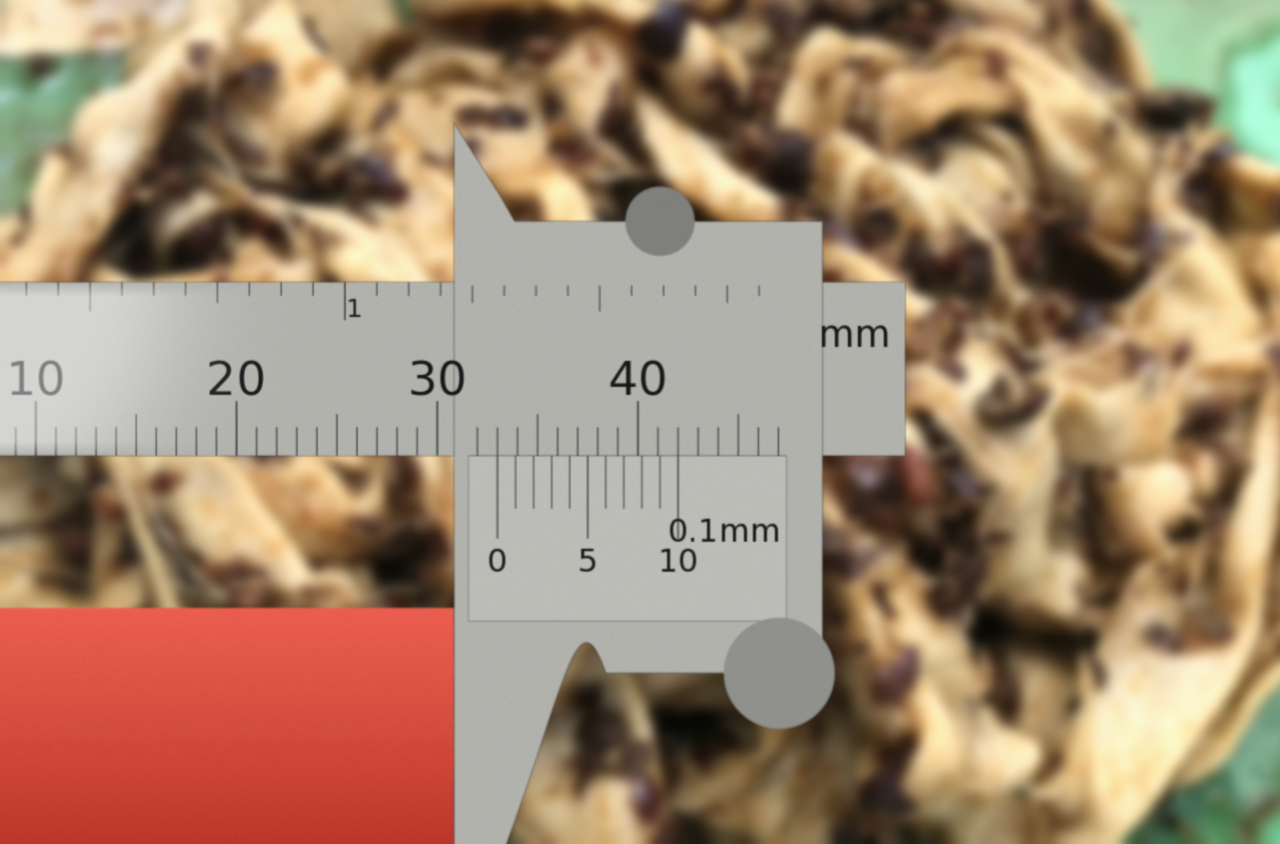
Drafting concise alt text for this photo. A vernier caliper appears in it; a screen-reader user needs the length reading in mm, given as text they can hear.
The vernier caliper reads 33.0 mm
